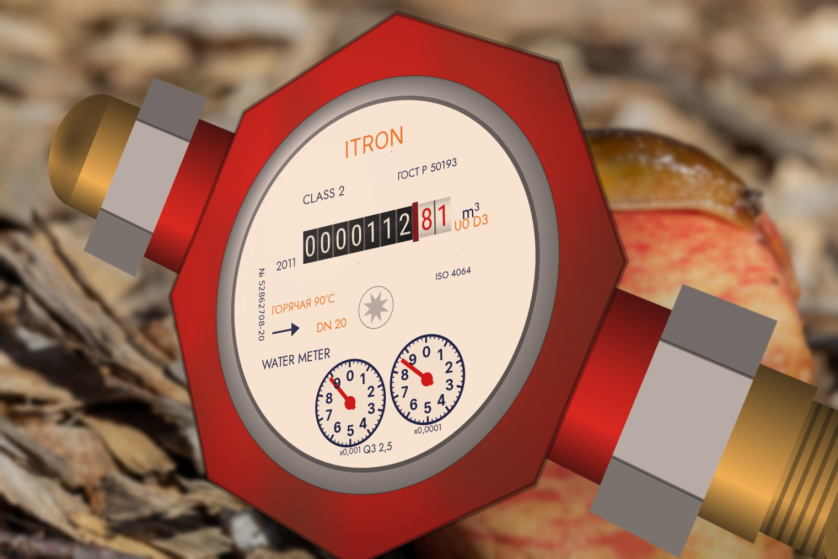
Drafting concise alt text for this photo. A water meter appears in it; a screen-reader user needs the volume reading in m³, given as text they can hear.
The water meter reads 112.8188 m³
